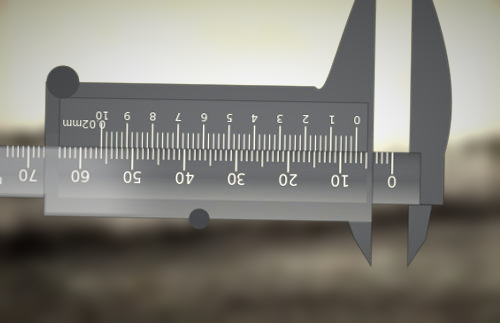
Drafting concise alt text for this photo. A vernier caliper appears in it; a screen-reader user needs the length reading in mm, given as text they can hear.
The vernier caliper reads 7.0 mm
